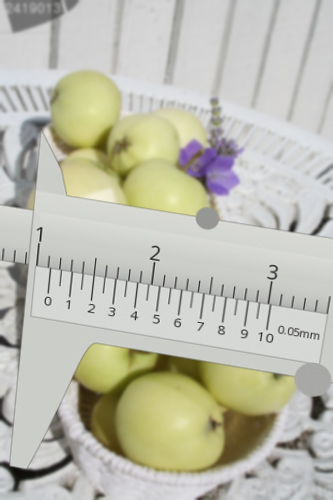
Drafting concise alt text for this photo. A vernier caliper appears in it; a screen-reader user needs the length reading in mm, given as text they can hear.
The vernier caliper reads 11.2 mm
